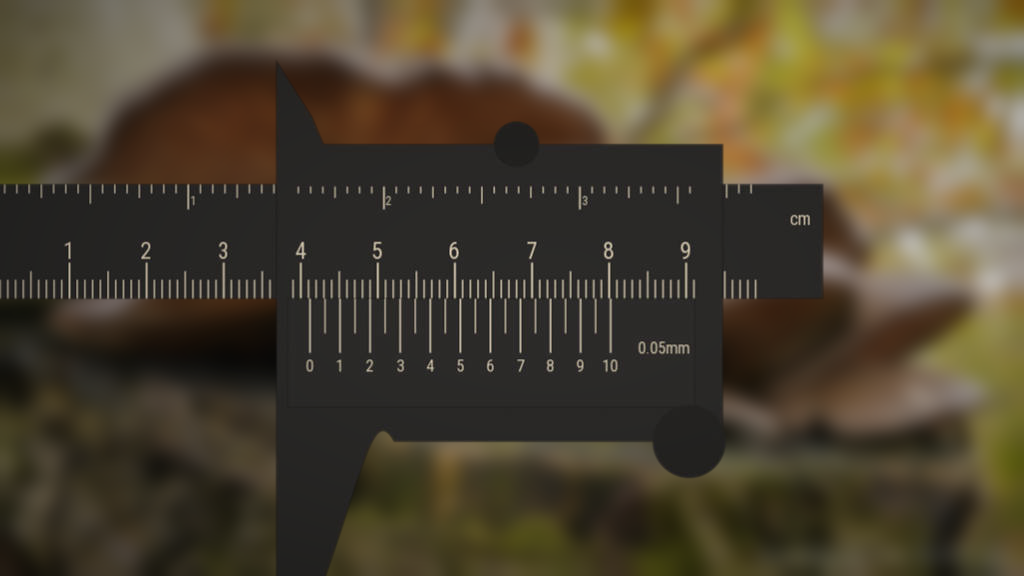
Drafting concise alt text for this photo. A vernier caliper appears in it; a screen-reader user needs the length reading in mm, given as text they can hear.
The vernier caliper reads 41.2 mm
